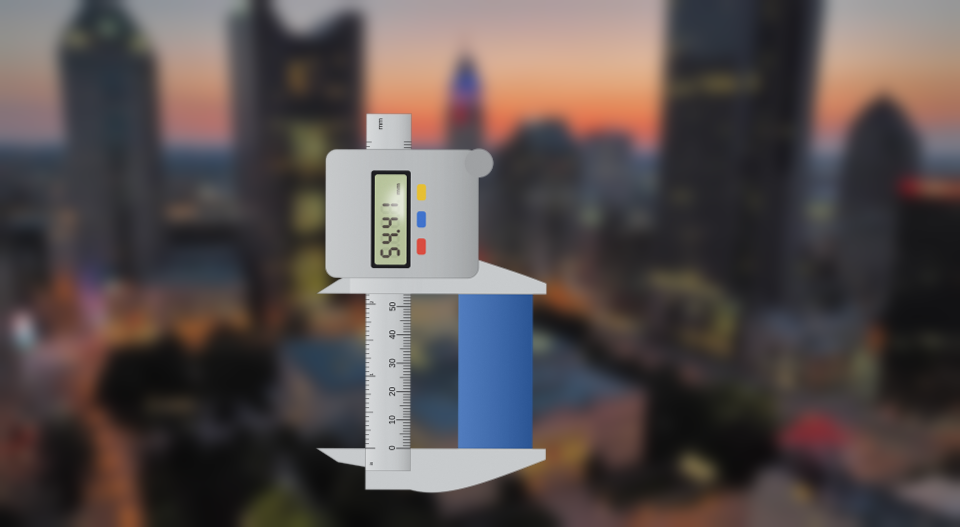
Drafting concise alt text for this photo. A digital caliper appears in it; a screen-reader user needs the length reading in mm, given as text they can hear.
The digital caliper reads 54.41 mm
